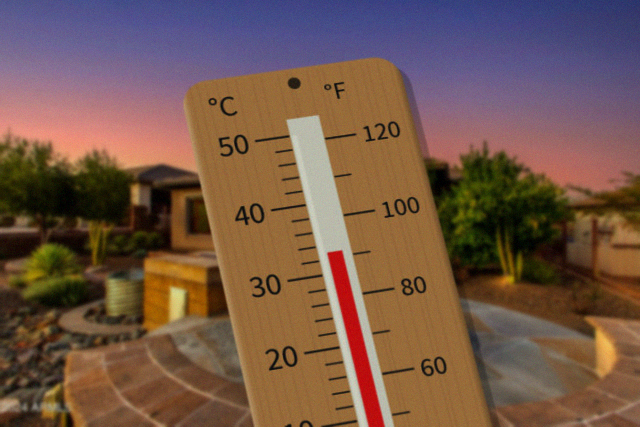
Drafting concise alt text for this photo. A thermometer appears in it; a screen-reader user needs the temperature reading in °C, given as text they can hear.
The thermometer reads 33 °C
